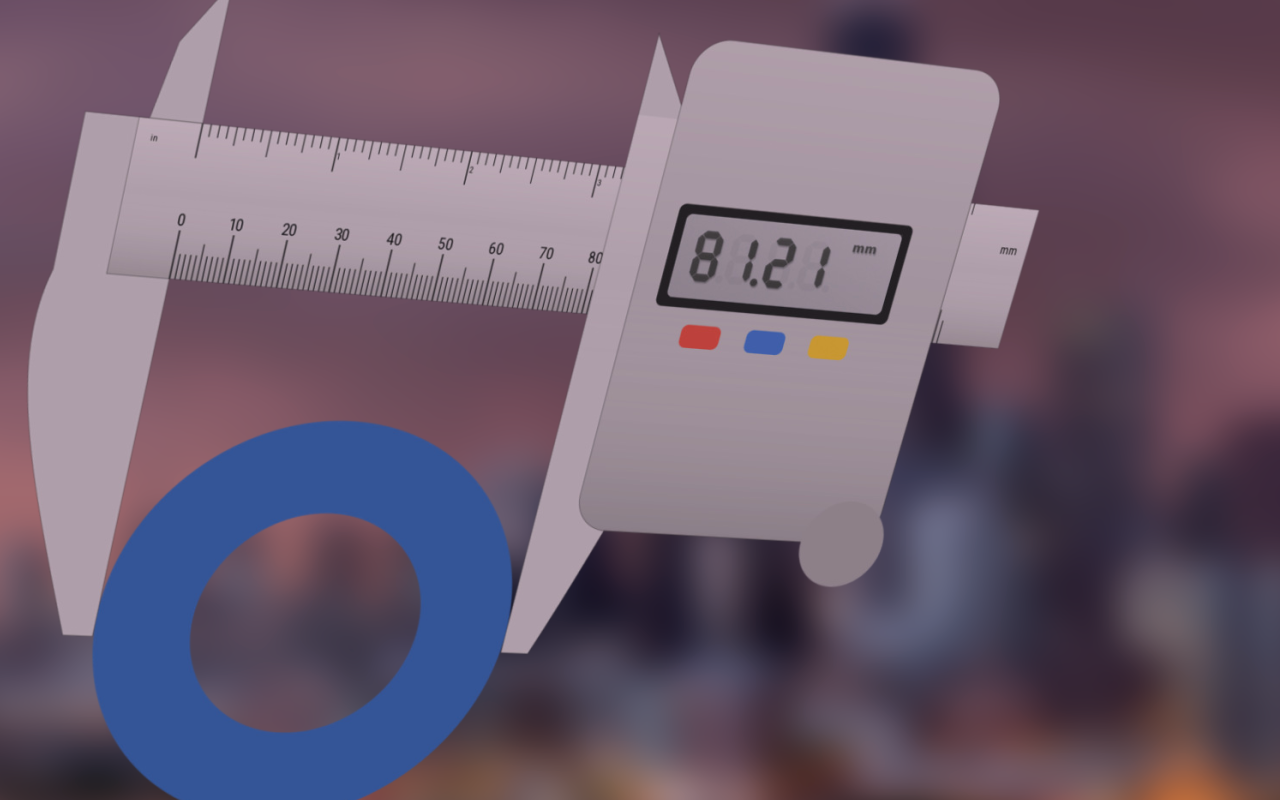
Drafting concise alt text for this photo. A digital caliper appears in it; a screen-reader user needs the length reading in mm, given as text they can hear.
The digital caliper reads 81.21 mm
